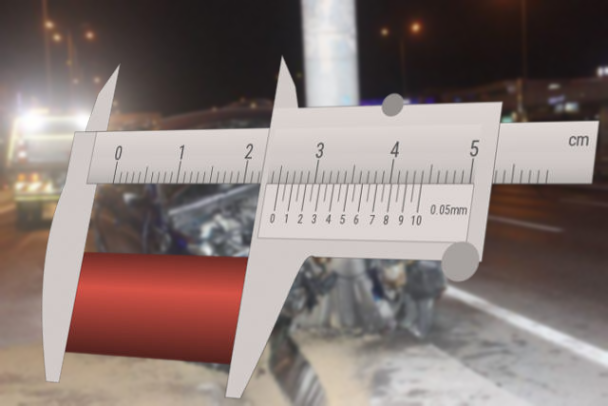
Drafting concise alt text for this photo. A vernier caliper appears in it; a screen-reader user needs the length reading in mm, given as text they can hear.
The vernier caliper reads 25.0 mm
